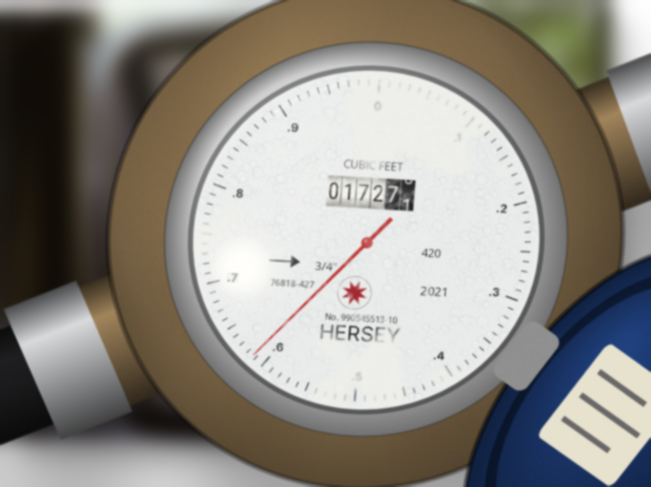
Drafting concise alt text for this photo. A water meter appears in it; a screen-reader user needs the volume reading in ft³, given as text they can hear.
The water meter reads 17270.61 ft³
